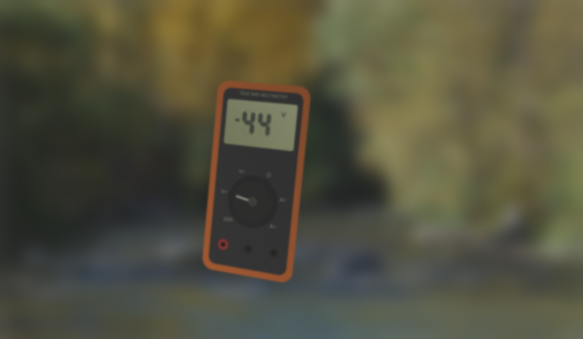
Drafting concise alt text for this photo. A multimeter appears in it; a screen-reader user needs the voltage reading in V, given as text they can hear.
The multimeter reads -44 V
